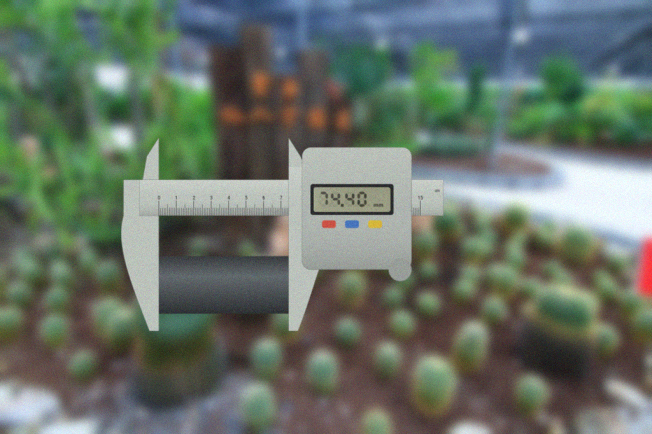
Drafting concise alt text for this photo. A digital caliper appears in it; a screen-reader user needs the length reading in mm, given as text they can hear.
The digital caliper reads 74.40 mm
